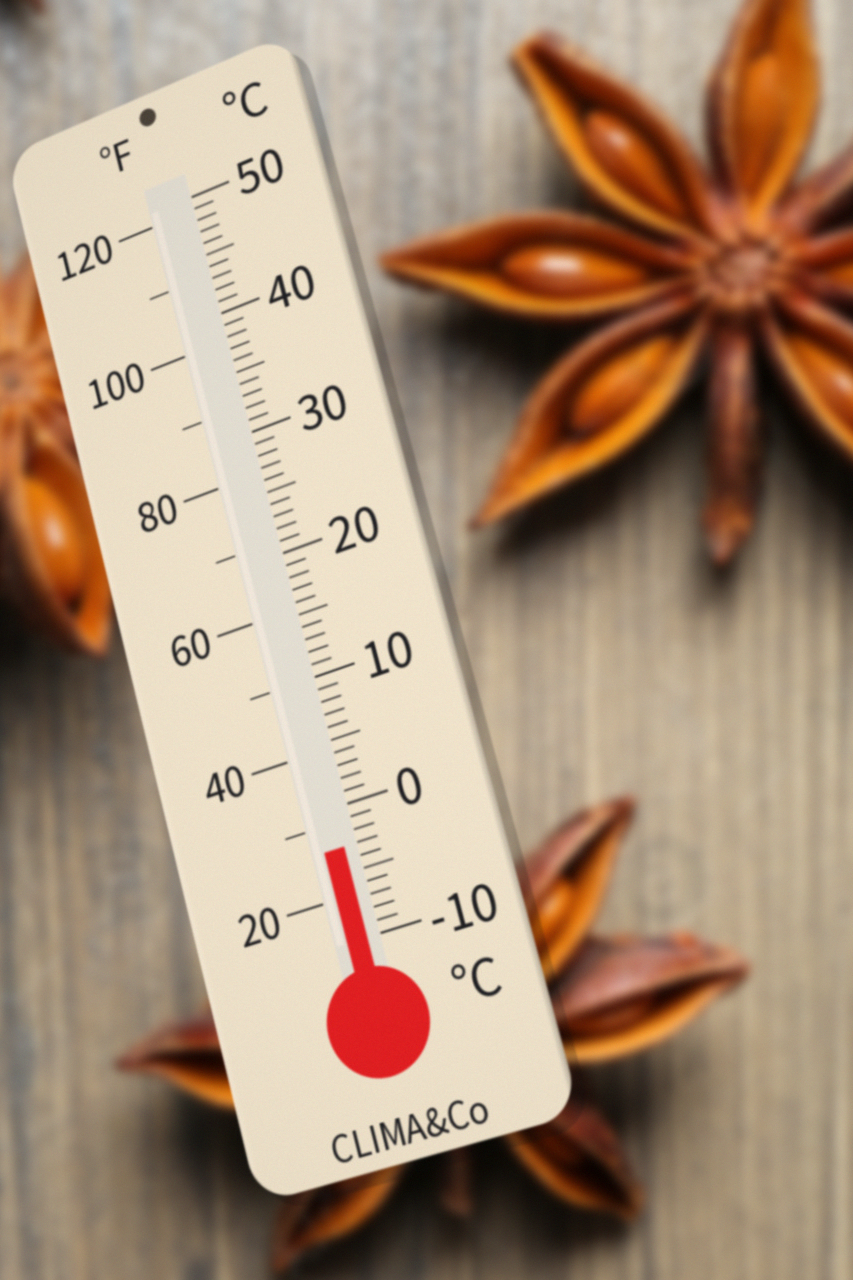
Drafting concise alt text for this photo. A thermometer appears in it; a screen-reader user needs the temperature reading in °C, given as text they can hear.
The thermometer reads -3 °C
